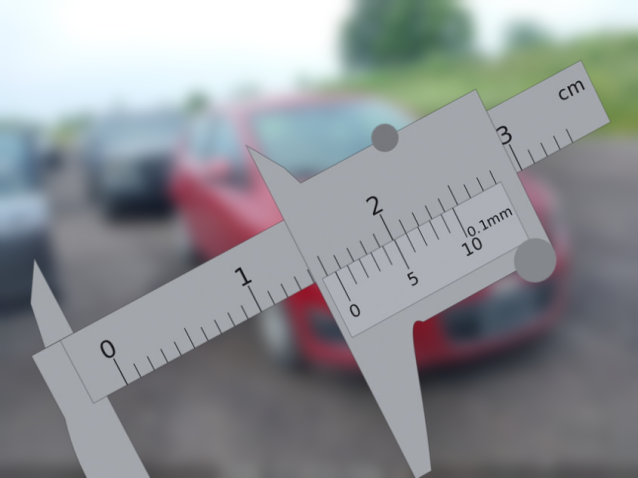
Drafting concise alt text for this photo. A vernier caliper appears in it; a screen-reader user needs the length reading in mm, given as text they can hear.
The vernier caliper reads 15.6 mm
